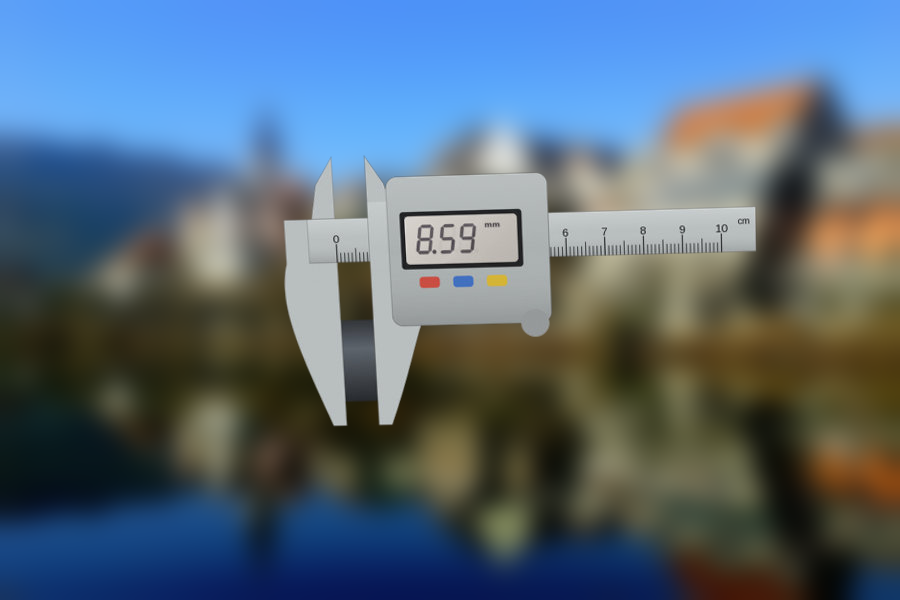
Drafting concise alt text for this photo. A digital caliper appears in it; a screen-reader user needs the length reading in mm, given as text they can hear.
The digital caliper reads 8.59 mm
